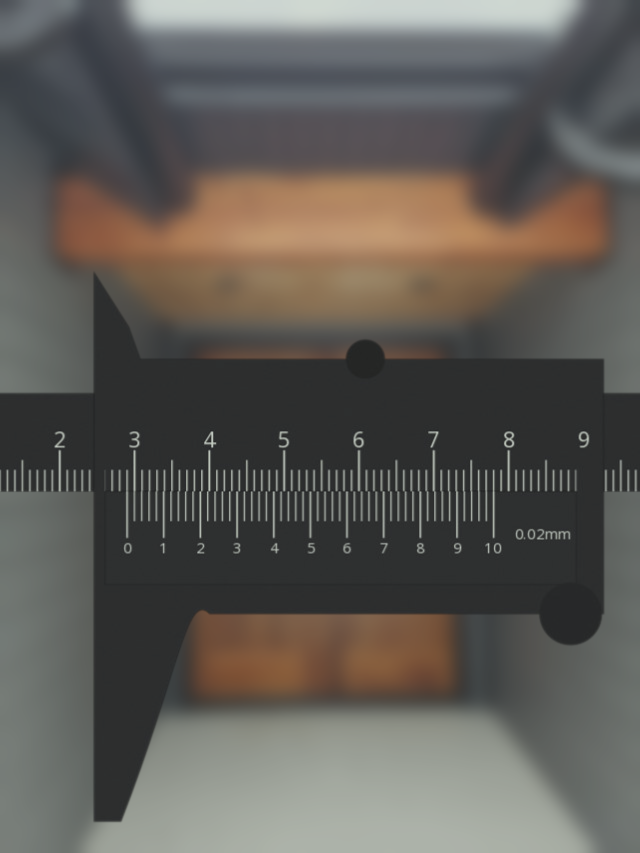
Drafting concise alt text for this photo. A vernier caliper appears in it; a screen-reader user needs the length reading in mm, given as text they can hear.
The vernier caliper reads 29.0 mm
